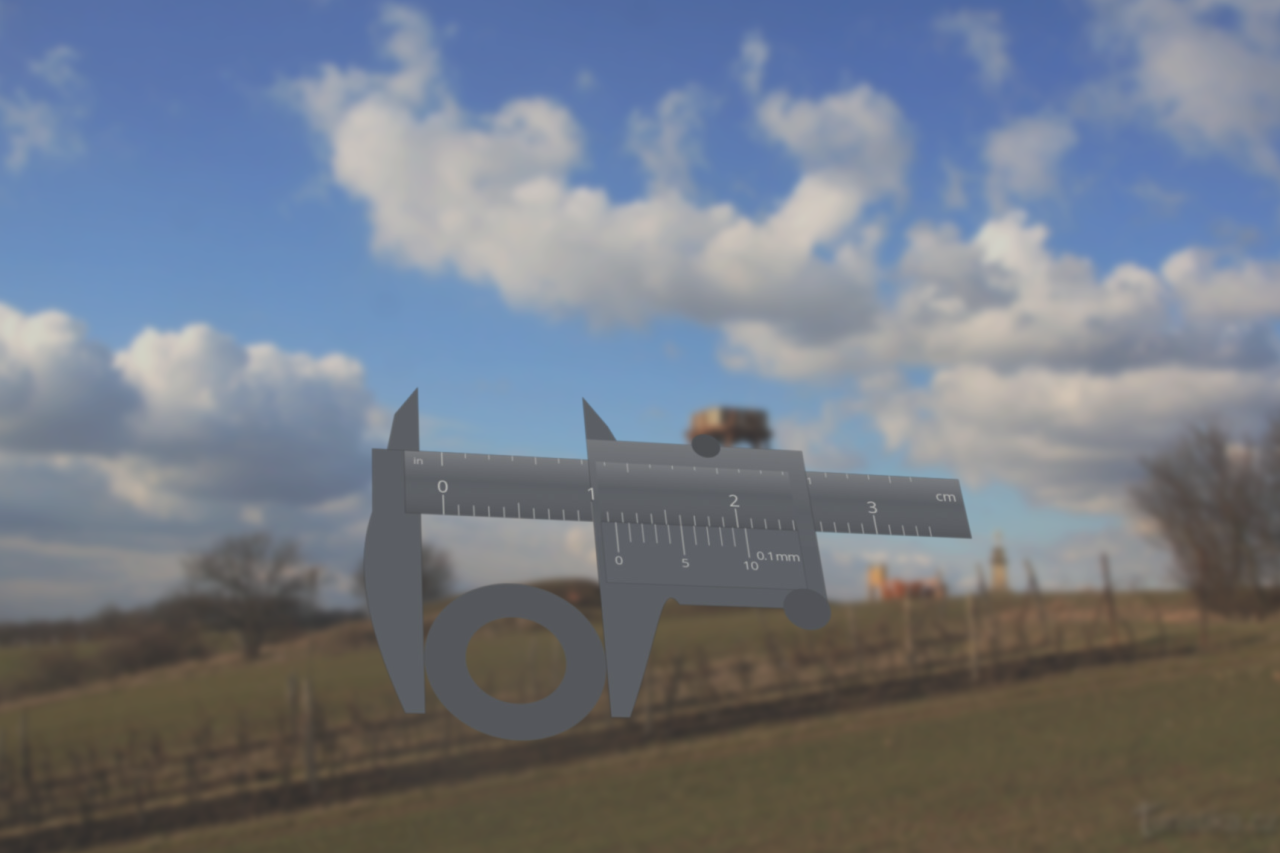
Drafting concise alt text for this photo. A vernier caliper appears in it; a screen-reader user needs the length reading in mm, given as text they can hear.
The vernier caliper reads 11.5 mm
